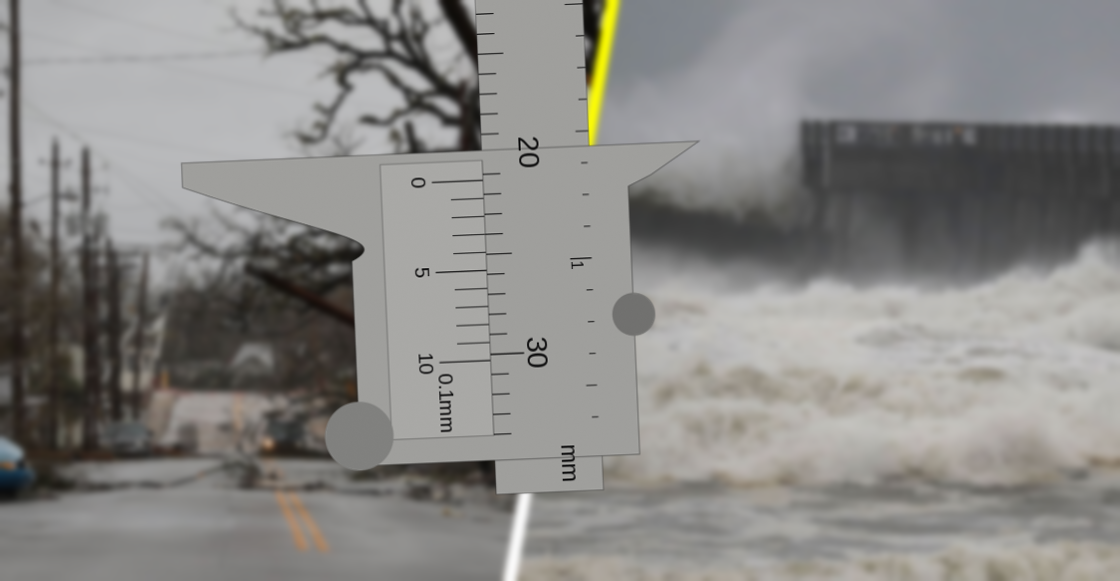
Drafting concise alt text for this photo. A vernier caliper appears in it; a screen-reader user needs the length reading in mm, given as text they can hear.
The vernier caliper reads 21.3 mm
